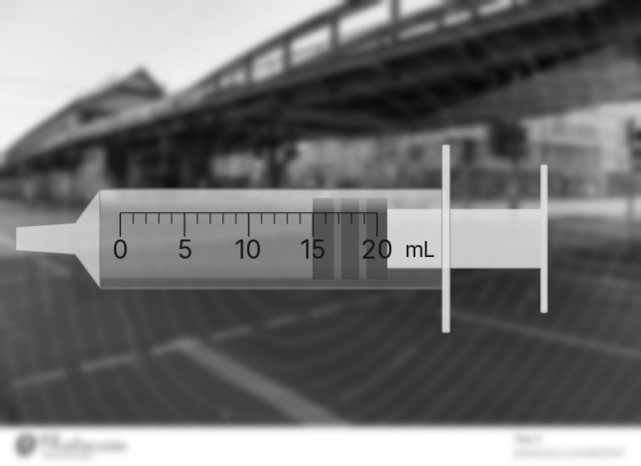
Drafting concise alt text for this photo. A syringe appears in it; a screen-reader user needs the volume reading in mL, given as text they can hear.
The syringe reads 15 mL
